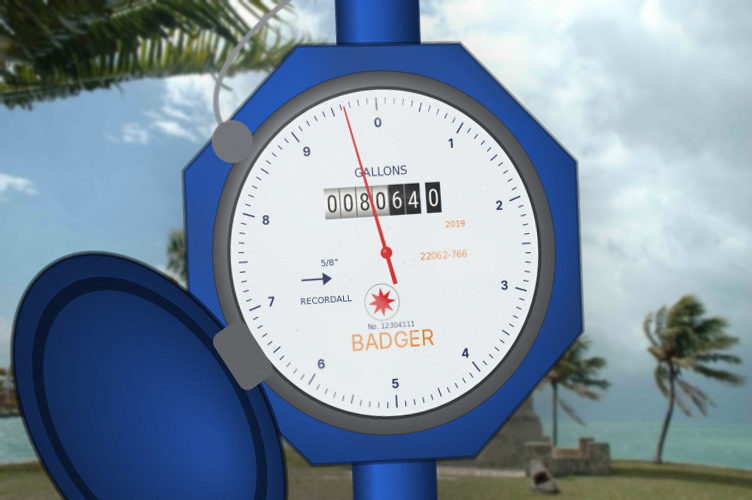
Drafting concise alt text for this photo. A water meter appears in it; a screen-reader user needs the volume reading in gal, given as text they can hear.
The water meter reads 80639.6 gal
